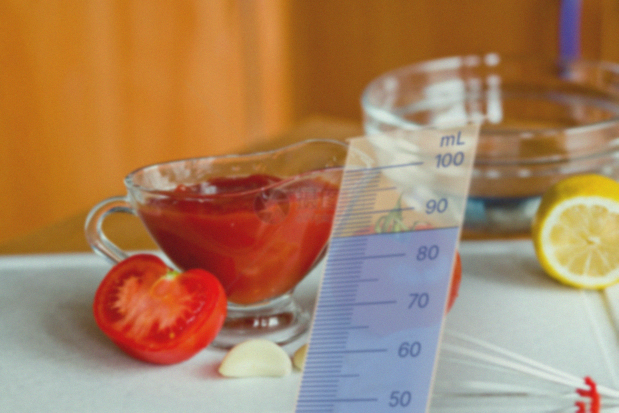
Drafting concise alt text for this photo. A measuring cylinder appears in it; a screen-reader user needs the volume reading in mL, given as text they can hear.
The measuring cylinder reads 85 mL
